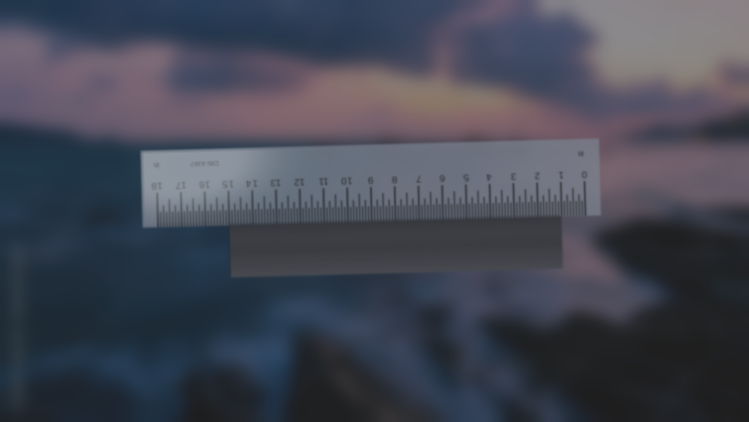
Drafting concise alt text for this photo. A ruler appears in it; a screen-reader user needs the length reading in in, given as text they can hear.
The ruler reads 14 in
